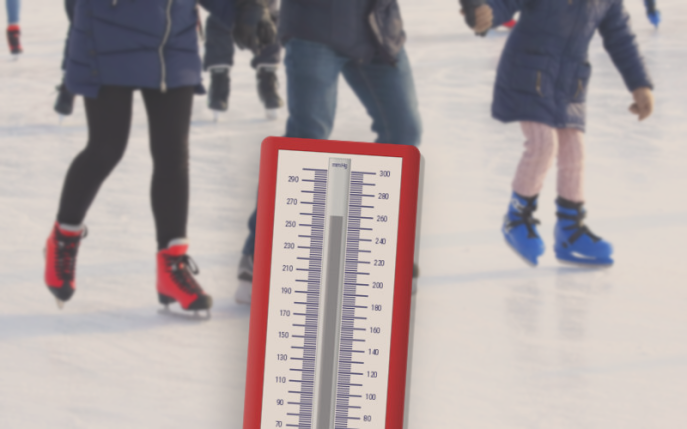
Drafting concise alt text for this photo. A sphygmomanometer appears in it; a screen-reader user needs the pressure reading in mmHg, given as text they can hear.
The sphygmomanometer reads 260 mmHg
